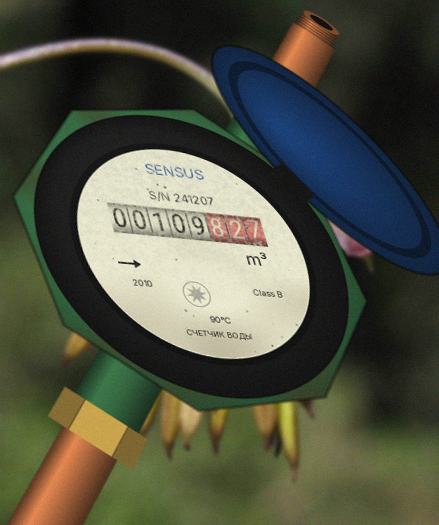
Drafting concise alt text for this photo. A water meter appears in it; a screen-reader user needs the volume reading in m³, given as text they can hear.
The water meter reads 109.827 m³
